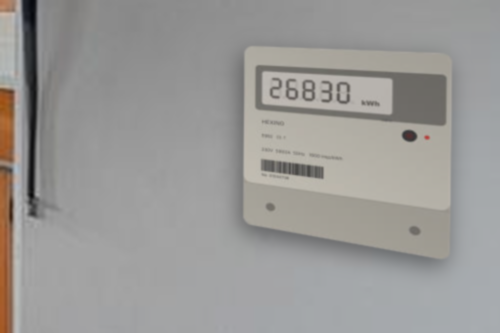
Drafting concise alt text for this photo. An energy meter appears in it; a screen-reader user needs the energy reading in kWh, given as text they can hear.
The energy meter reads 26830 kWh
